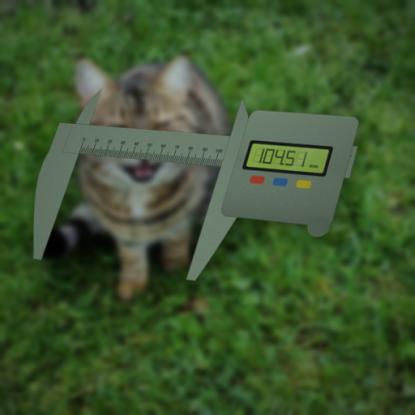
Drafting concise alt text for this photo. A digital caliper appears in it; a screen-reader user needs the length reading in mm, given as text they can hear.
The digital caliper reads 104.51 mm
